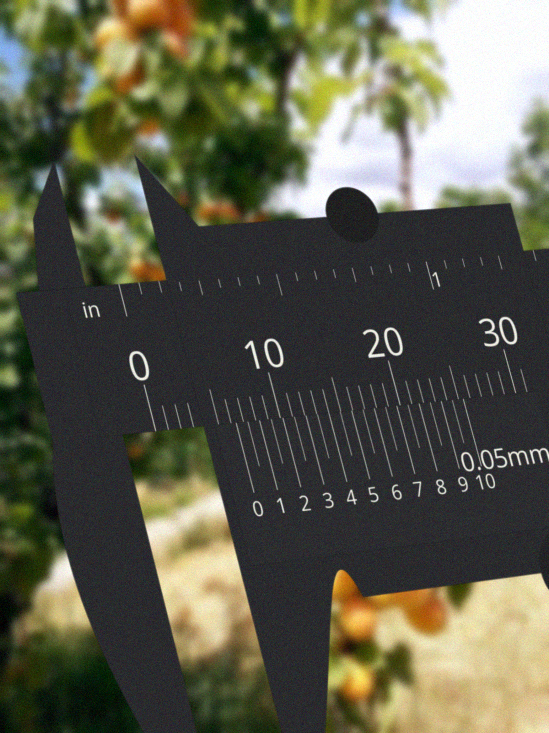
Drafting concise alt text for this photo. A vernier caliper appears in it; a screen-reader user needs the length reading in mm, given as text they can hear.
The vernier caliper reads 6.4 mm
